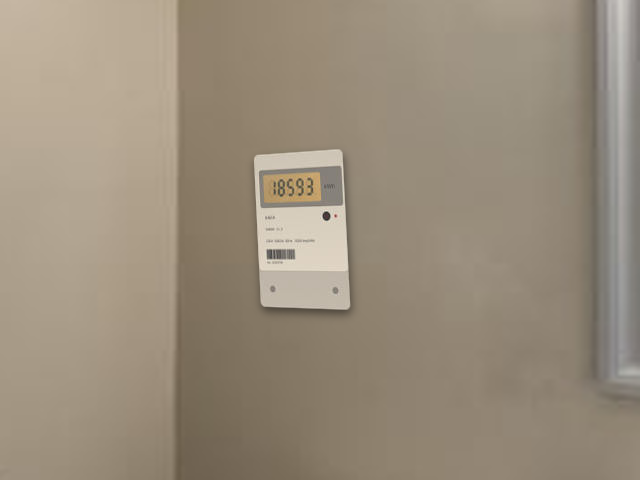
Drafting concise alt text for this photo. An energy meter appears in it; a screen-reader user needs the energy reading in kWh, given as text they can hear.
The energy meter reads 18593 kWh
